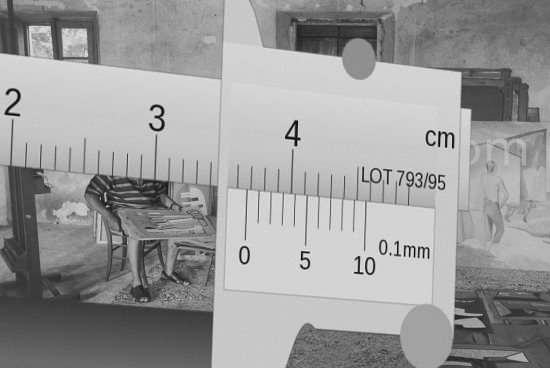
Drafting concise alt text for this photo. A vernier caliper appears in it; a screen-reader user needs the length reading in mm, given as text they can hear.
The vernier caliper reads 36.7 mm
